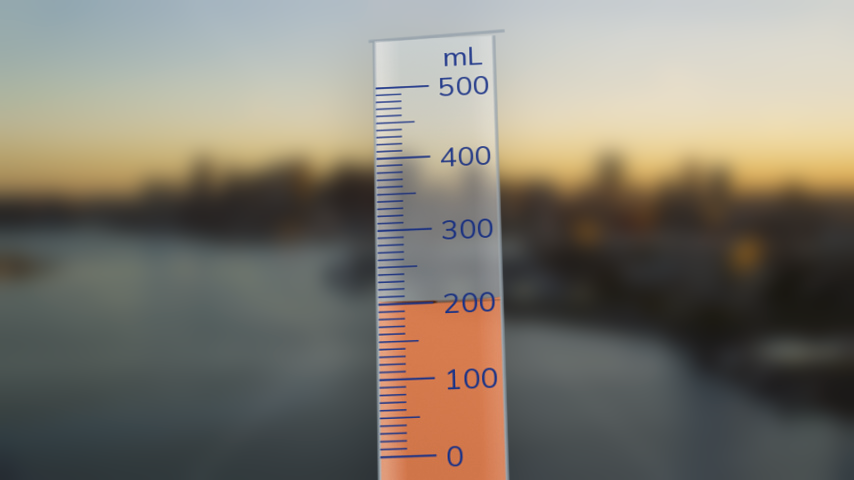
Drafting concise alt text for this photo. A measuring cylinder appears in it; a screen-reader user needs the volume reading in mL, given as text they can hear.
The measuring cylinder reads 200 mL
